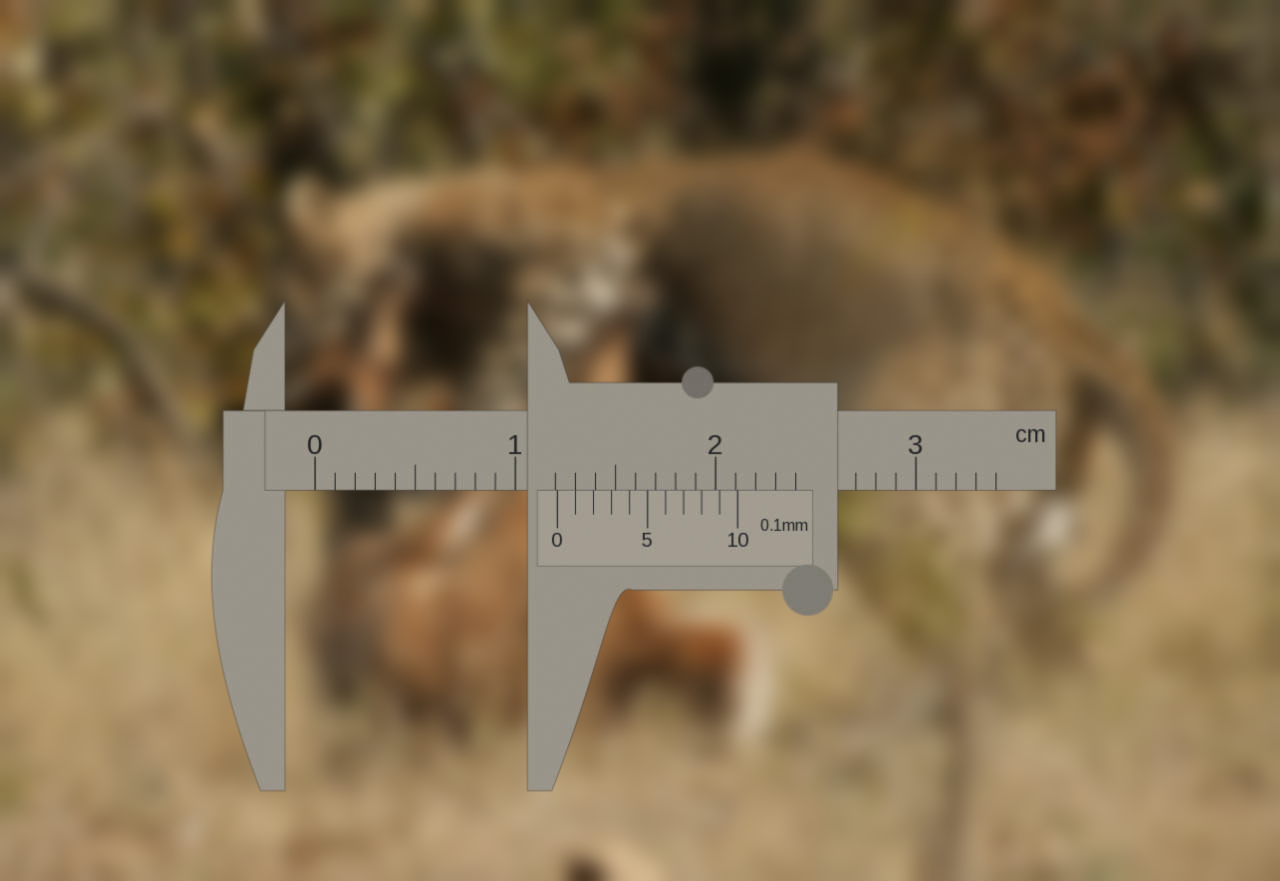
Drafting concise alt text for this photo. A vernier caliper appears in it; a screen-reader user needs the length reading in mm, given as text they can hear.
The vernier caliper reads 12.1 mm
